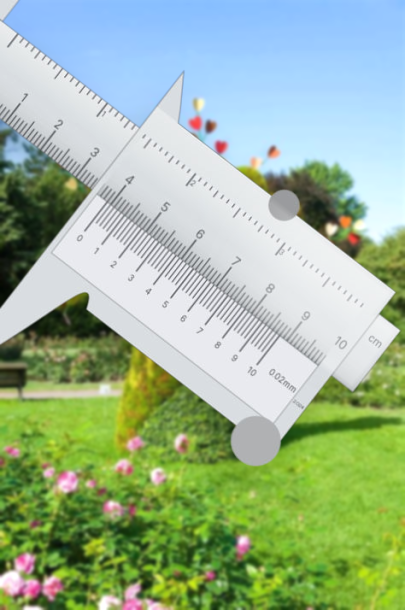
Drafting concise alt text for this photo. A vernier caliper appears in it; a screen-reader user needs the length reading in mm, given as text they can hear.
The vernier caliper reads 39.0 mm
